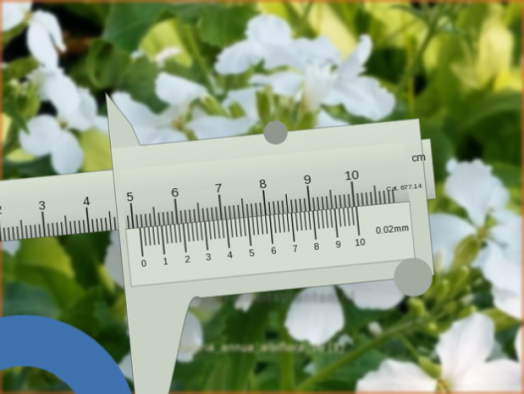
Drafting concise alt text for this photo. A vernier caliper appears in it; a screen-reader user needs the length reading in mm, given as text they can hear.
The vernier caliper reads 51.5 mm
